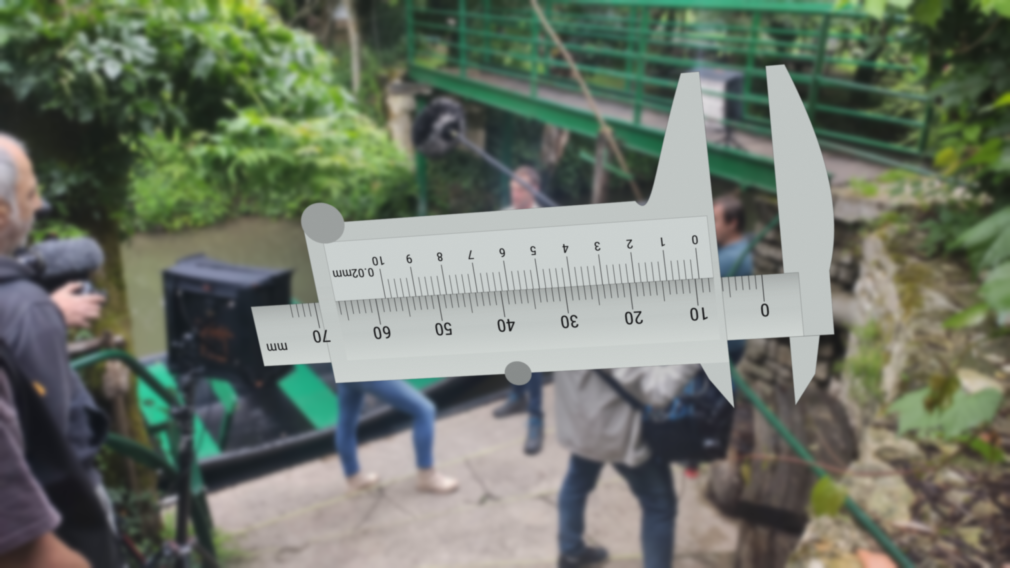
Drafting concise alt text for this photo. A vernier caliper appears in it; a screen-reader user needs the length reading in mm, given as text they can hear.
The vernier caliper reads 9.4 mm
